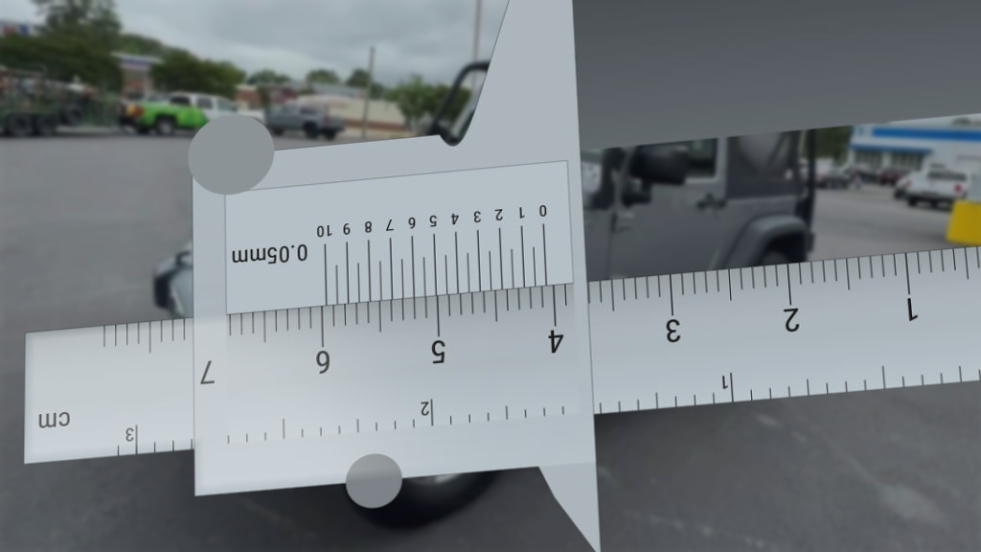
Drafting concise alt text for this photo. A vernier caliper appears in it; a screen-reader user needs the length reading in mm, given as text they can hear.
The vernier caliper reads 40.6 mm
